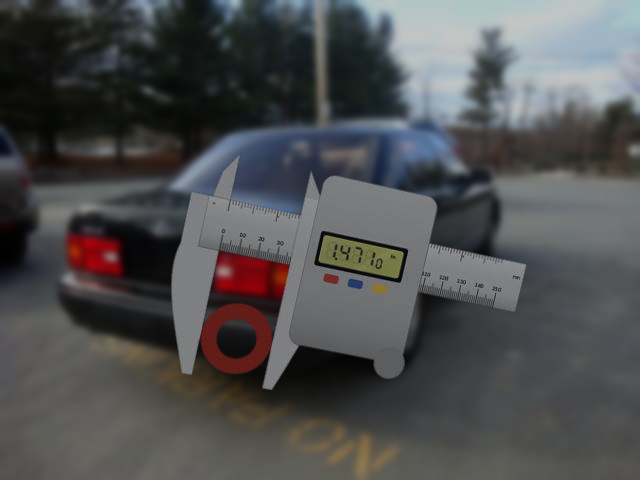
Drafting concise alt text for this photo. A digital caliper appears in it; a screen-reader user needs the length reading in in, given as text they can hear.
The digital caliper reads 1.4710 in
